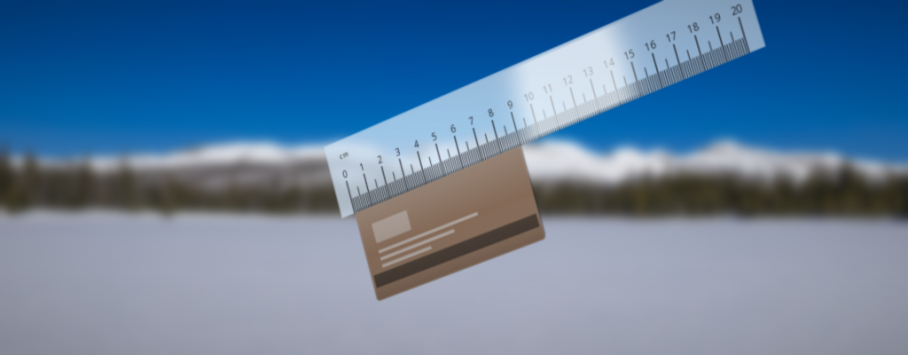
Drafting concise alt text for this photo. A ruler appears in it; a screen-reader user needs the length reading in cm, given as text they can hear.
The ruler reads 9 cm
